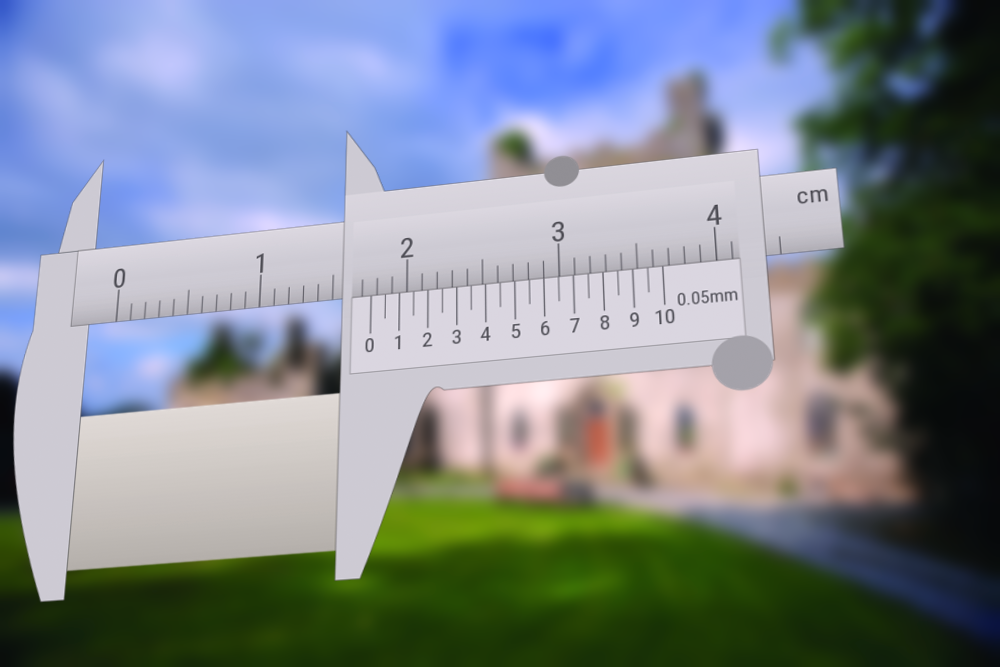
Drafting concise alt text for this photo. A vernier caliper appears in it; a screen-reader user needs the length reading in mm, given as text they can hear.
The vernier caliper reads 17.6 mm
